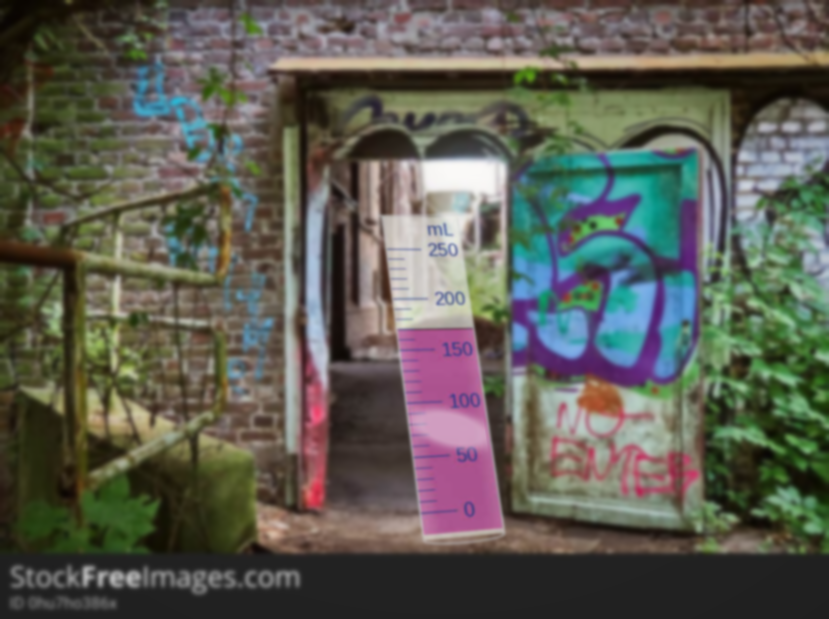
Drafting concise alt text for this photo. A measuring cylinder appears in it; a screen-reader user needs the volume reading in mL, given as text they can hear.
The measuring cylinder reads 170 mL
